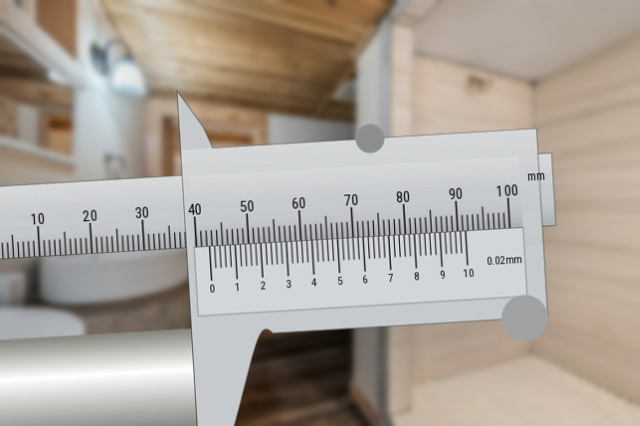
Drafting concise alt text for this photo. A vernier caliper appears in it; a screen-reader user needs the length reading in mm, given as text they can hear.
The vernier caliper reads 42.5 mm
